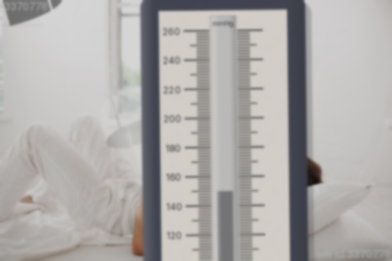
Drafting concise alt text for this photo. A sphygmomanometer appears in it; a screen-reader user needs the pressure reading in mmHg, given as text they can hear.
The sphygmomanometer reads 150 mmHg
